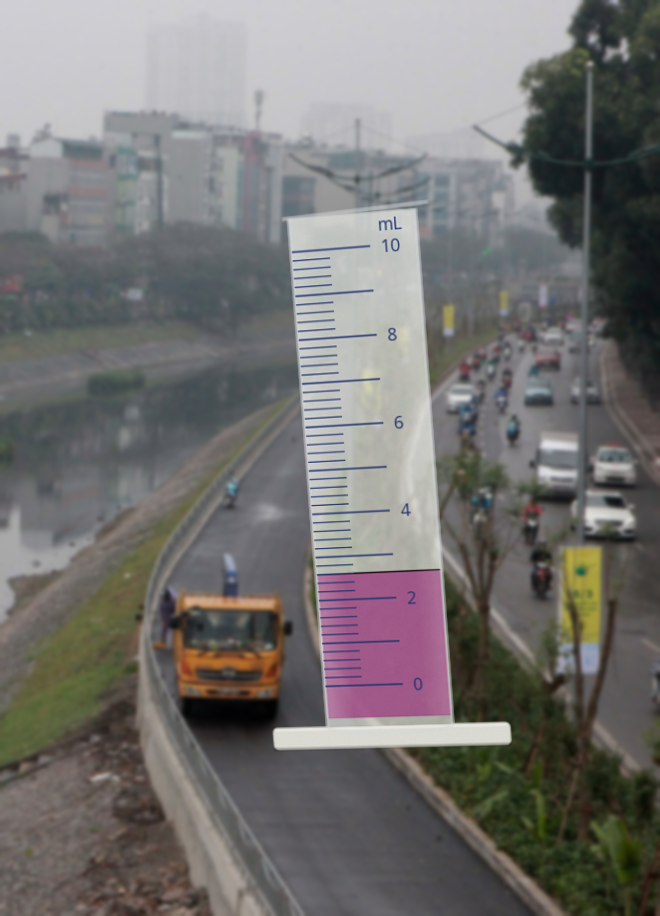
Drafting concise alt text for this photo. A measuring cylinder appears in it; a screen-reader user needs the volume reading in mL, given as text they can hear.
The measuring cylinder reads 2.6 mL
